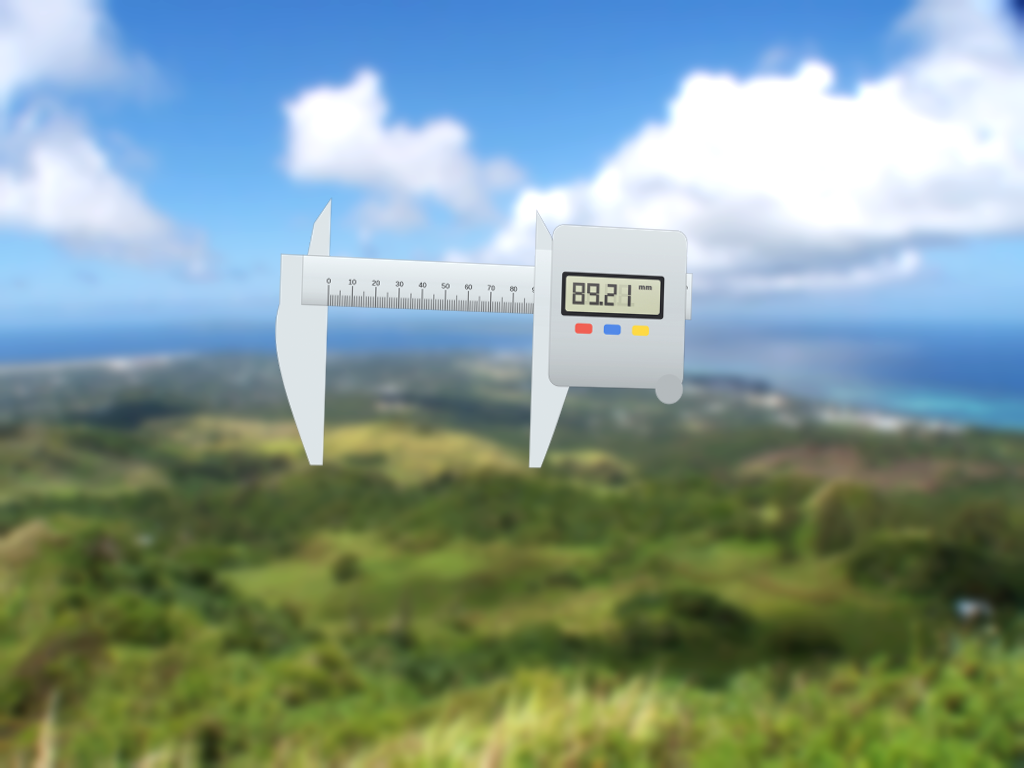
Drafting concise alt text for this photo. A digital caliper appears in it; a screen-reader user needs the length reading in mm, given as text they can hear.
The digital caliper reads 89.21 mm
